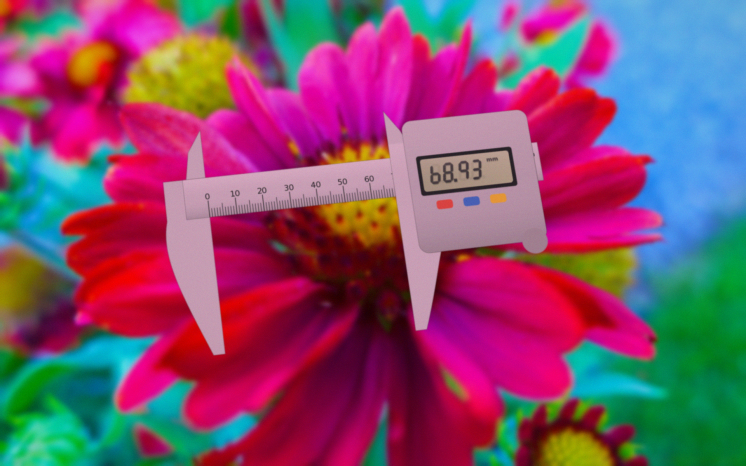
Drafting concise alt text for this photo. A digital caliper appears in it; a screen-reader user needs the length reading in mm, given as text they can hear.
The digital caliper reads 68.93 mm
